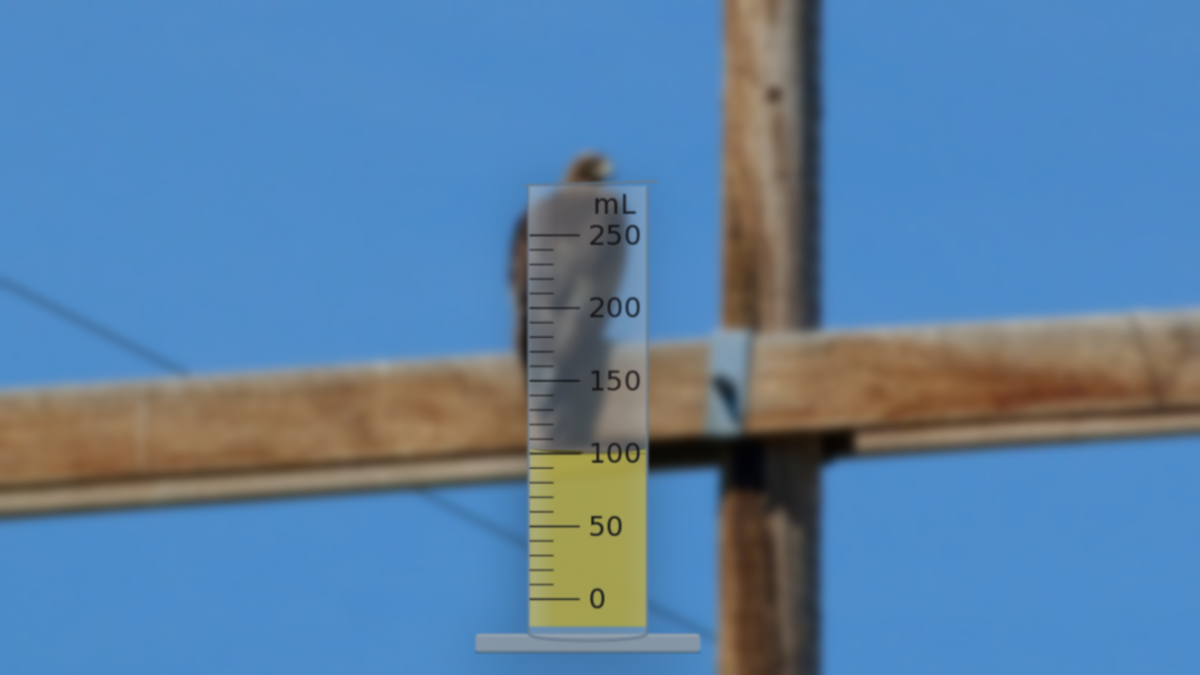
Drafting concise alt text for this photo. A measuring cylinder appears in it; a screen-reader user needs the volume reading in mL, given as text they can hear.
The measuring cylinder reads 100 mL
